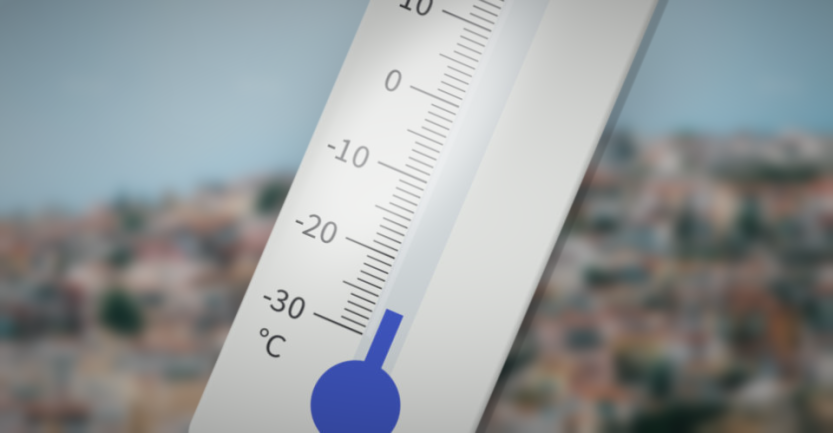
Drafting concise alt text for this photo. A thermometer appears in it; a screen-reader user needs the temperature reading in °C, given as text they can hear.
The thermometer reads -26 °C
